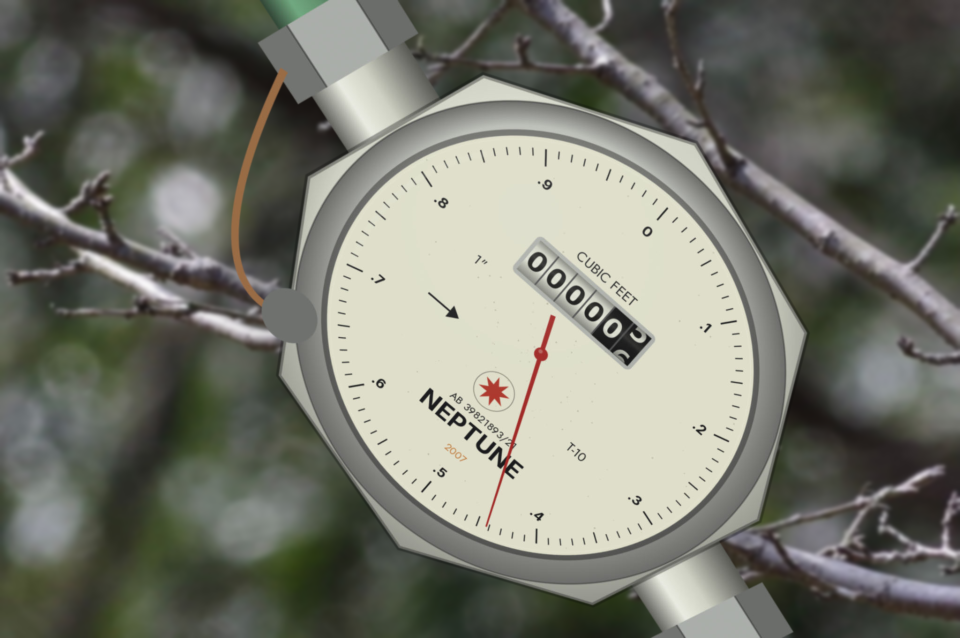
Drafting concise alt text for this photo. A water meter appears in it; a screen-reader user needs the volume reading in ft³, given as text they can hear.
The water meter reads 5.44 ft³
